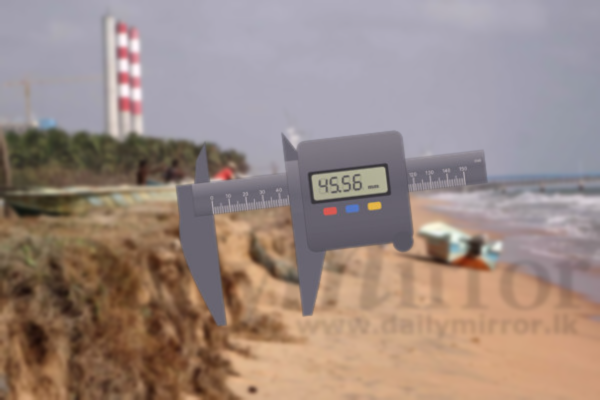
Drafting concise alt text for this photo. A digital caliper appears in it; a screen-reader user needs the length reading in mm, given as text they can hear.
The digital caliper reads 45.56 mm
